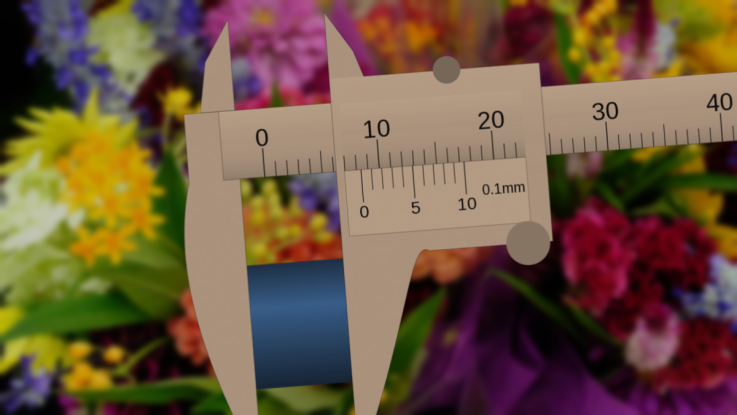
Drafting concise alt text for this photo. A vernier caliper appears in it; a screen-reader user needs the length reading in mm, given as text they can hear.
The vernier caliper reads 8.4 mm
